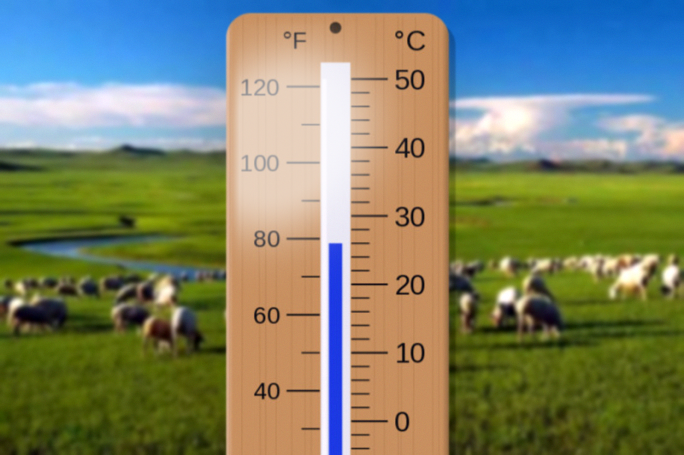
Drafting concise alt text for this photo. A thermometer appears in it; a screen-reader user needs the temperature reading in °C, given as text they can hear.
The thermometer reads 26 °C
